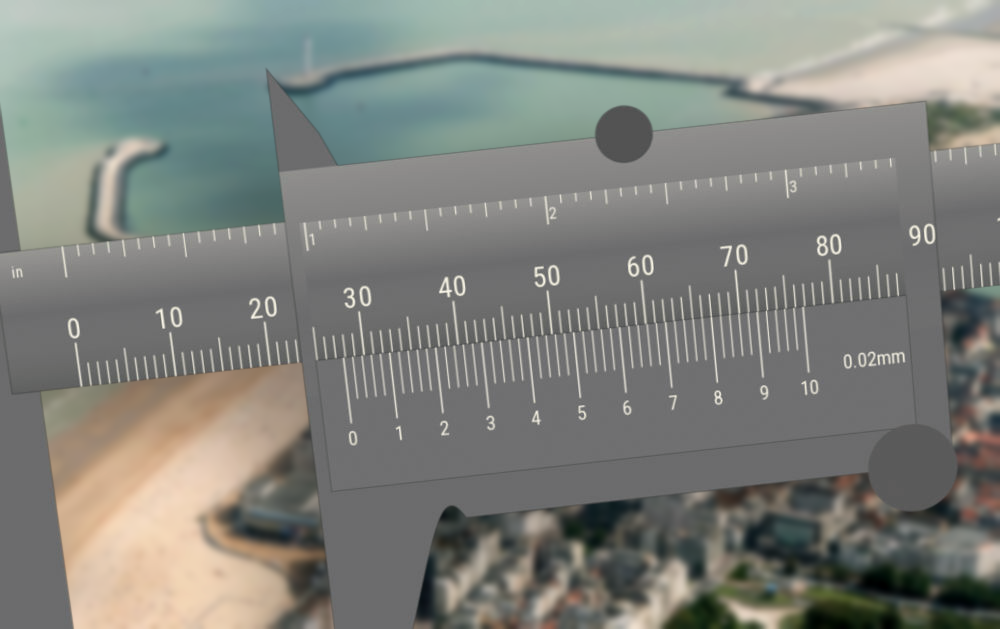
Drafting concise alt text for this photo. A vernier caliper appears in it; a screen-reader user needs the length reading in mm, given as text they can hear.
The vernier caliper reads 27.8 mm
